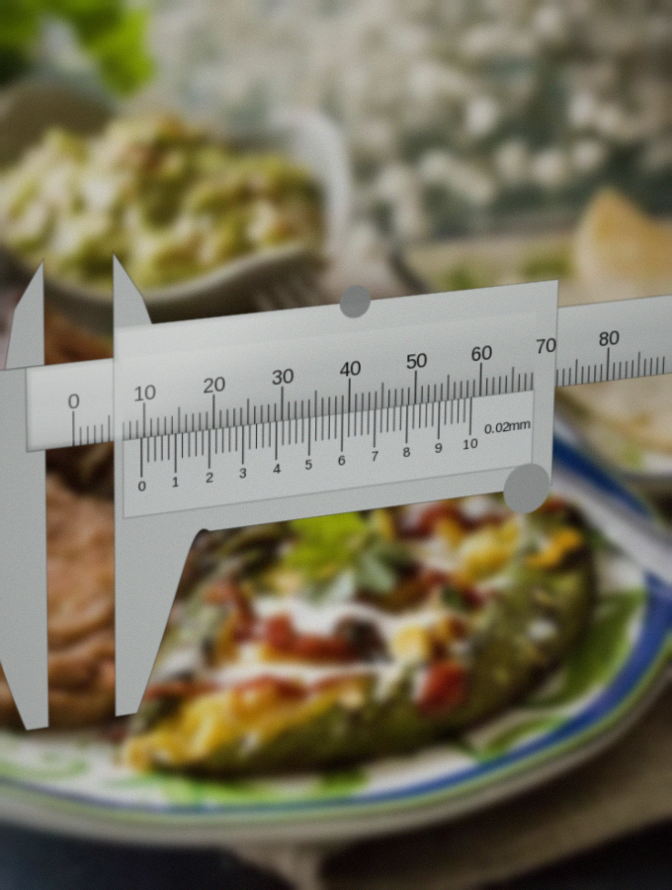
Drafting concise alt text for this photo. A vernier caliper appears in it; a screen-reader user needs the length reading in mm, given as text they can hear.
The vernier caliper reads 9.6 mm
